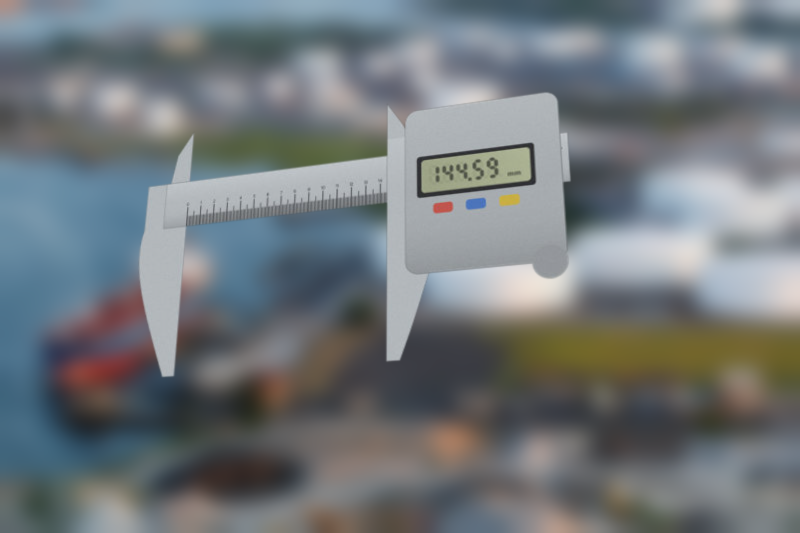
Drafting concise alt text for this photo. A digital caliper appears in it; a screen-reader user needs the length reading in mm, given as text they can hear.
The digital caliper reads 144.59 mm
